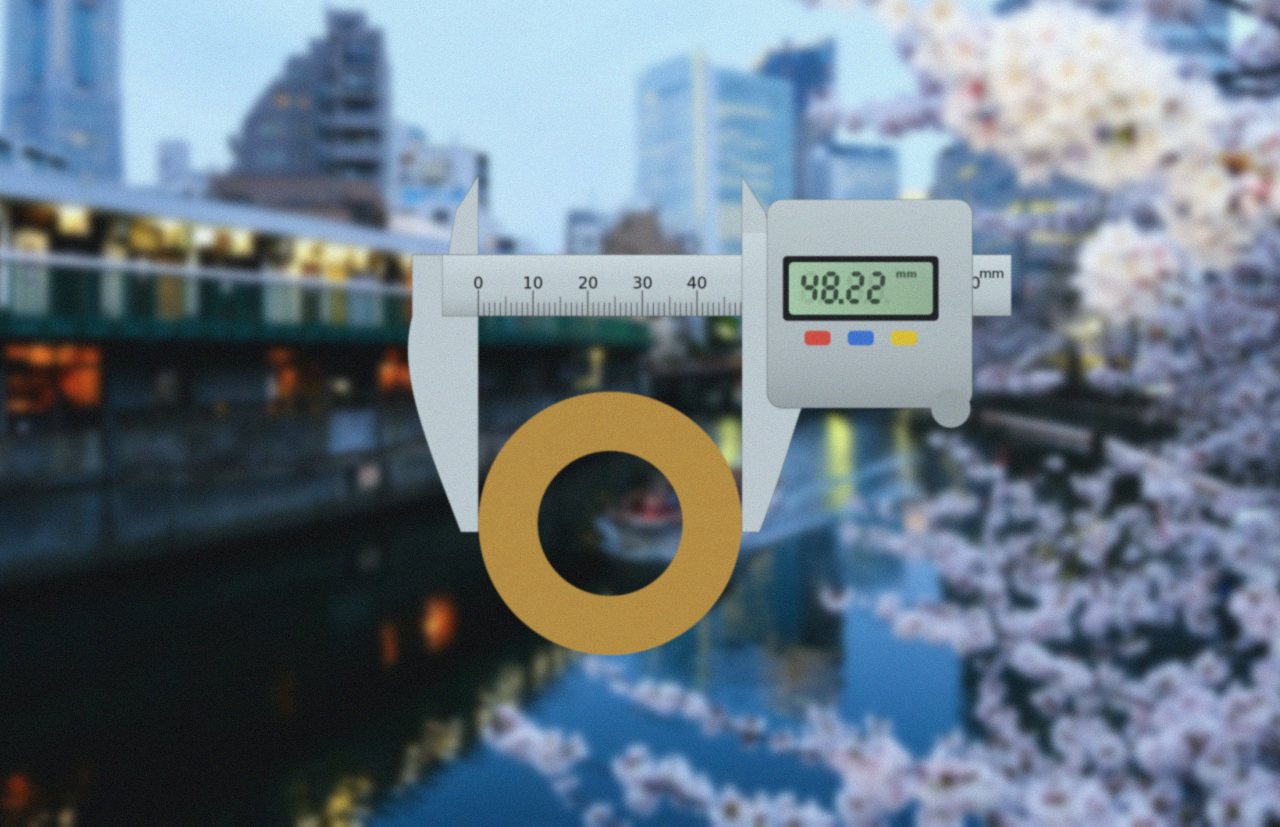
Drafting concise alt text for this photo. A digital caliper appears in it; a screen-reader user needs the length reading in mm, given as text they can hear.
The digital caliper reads 48.22 mm
